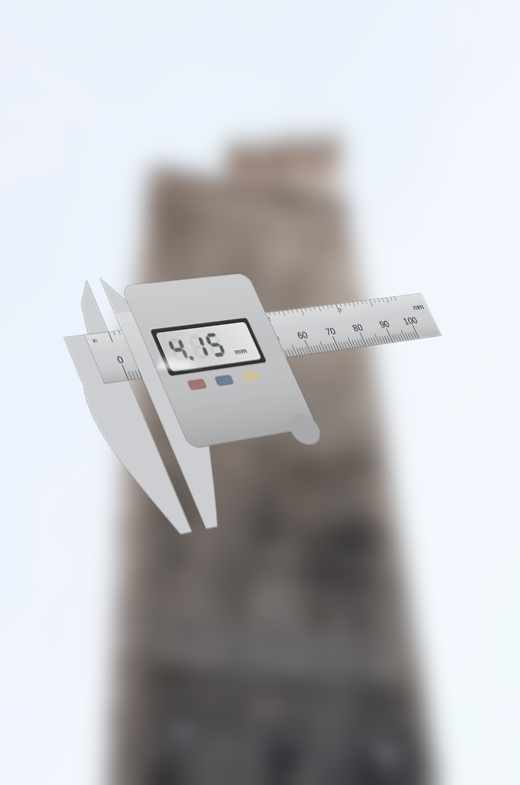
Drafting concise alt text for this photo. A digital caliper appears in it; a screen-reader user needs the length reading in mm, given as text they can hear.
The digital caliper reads 4.15 mm
